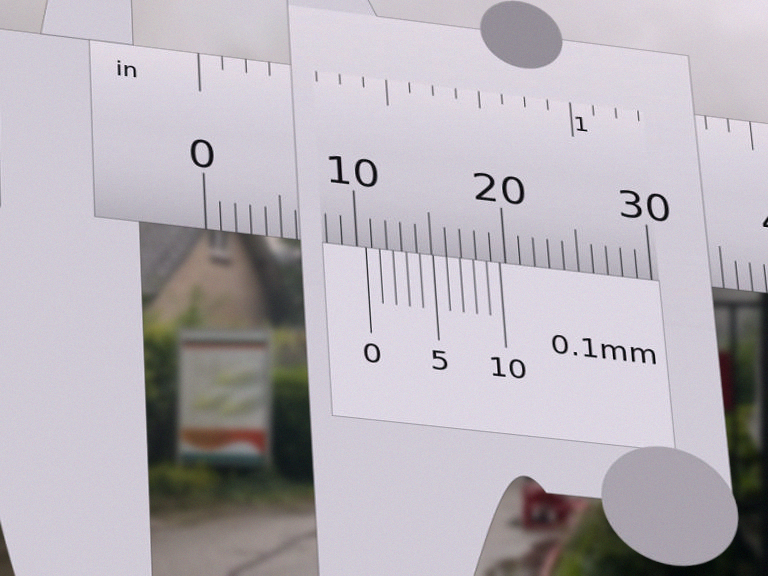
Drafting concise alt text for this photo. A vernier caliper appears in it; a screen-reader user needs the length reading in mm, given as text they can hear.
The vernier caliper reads 10.6 mm
